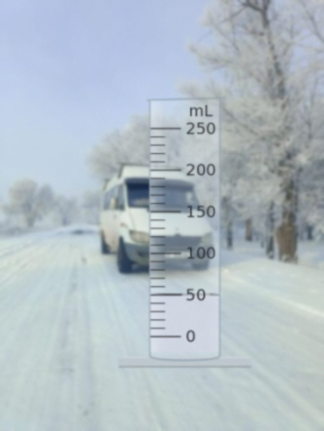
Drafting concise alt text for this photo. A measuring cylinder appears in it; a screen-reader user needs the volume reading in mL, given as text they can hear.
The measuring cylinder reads 50 mL
